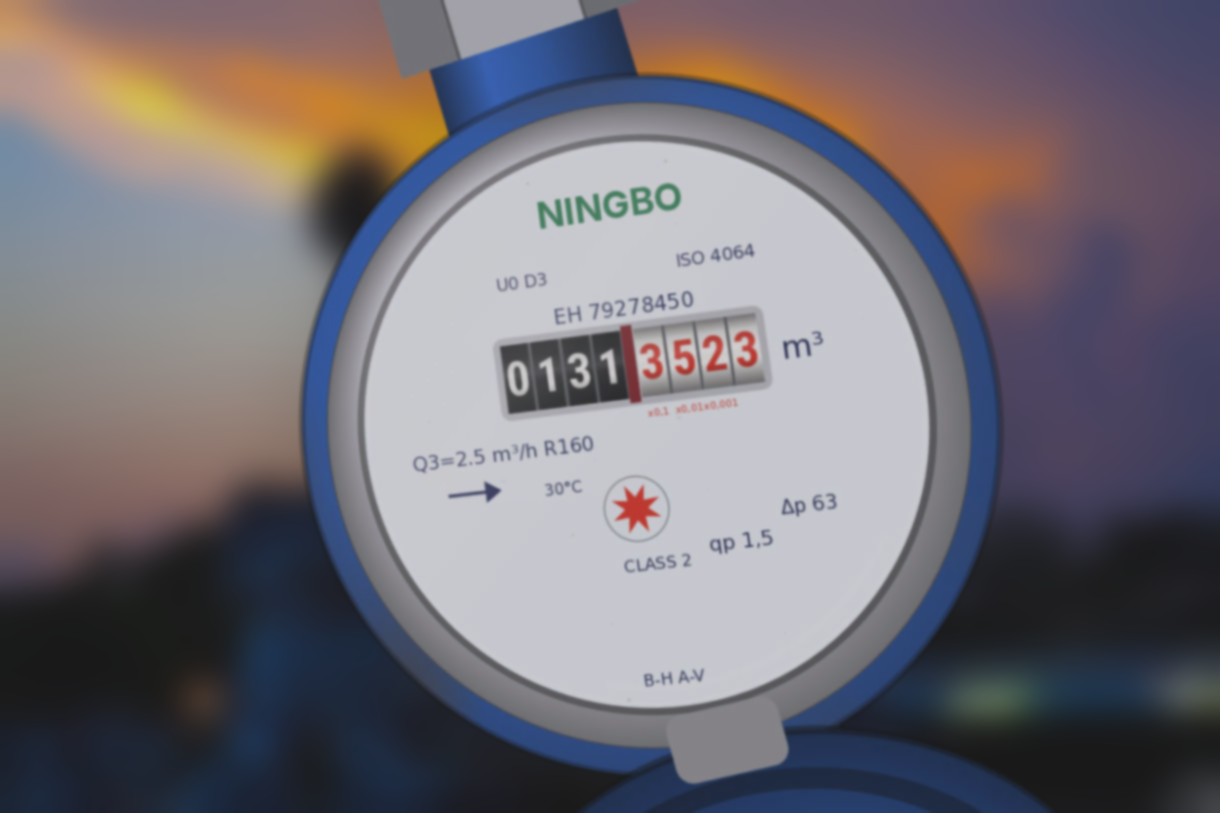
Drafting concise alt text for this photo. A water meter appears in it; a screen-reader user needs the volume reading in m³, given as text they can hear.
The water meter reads 131.3523 m³
